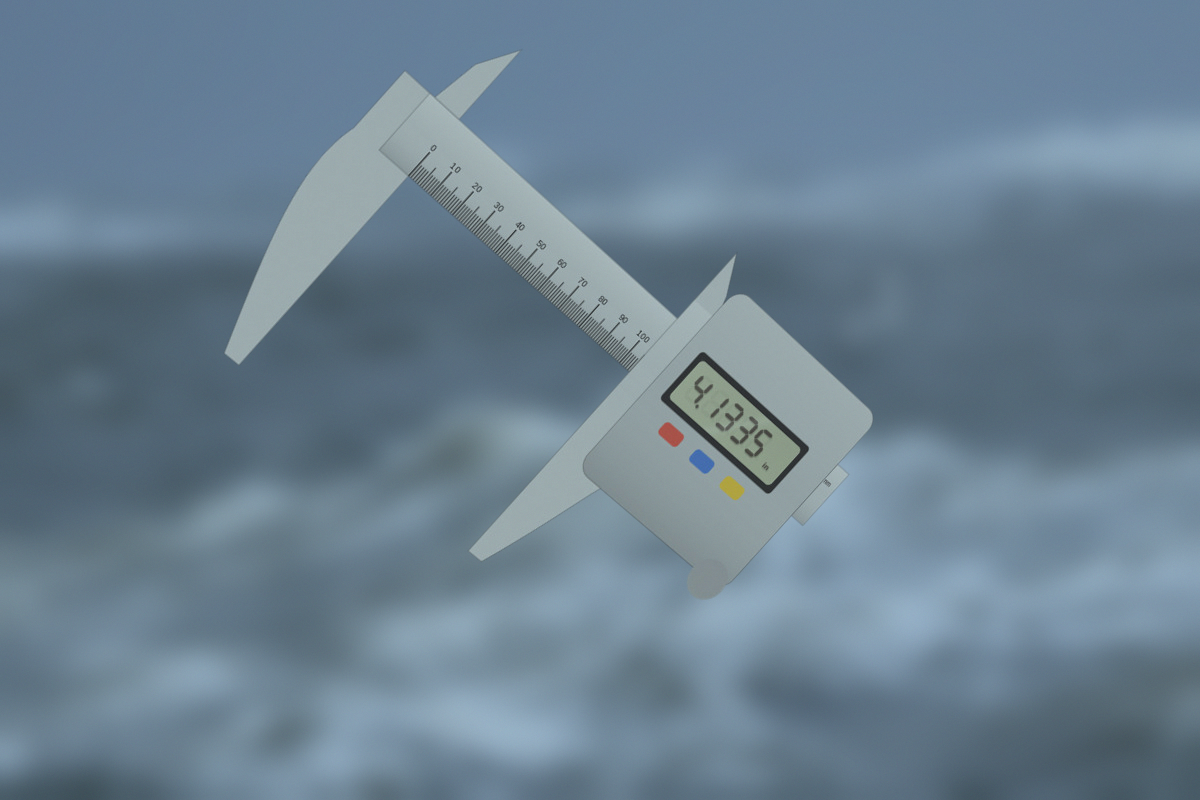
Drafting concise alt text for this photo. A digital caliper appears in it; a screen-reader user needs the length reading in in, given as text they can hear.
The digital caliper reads 4.1335 in
